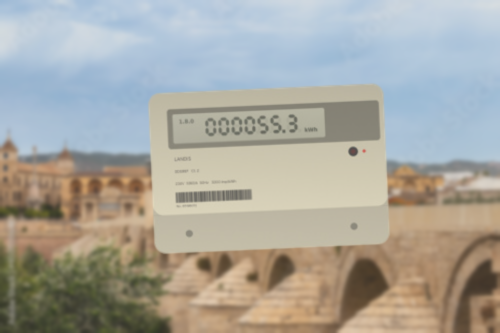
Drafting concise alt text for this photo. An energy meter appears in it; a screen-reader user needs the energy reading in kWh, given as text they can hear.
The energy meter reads 55.3 kWh
